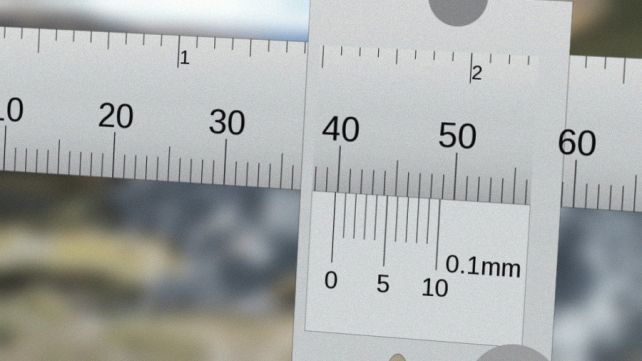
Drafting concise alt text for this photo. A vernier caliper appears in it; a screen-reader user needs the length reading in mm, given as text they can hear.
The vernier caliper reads 39.8 mm
